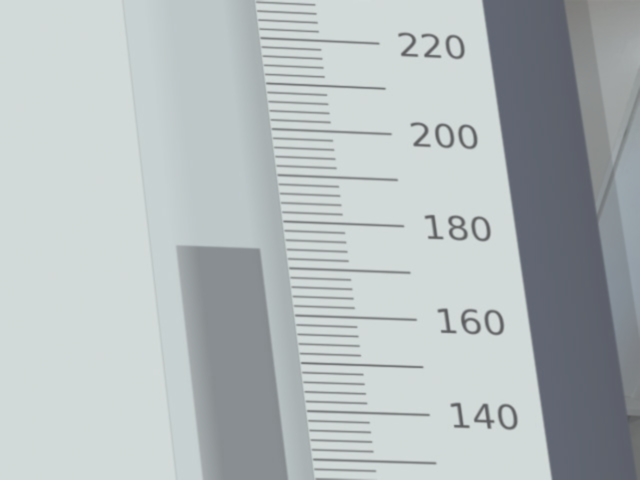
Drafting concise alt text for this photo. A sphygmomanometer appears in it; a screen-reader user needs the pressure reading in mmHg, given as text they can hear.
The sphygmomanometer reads 174 mmHg
